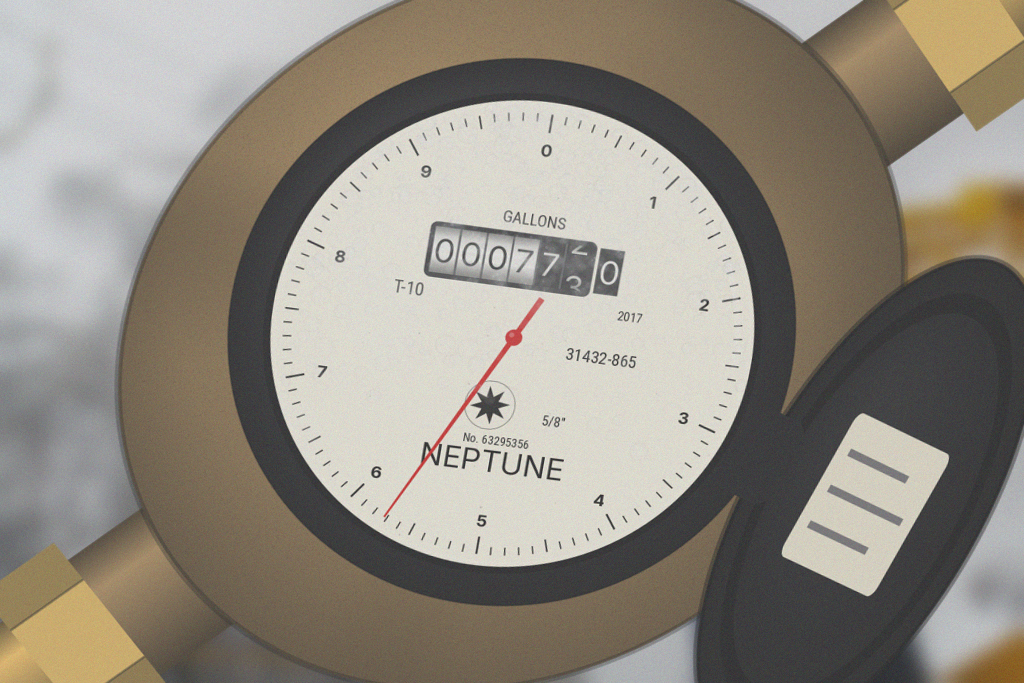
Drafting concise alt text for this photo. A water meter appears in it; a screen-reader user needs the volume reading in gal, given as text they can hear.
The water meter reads 7725.7 gal
